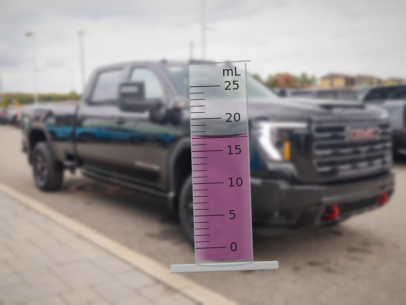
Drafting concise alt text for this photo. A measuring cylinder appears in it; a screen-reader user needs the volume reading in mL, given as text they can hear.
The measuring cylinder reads 17 mL
